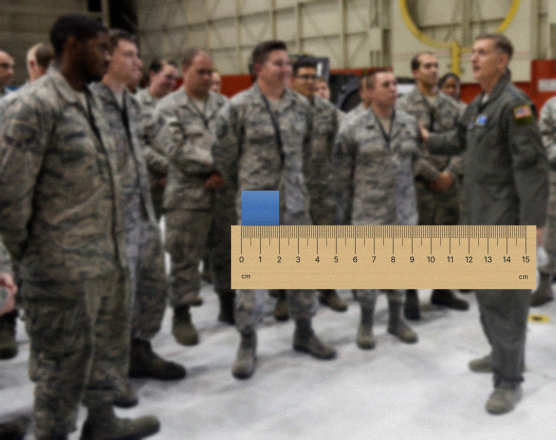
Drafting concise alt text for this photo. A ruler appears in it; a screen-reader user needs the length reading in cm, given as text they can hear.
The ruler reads 2 cm
